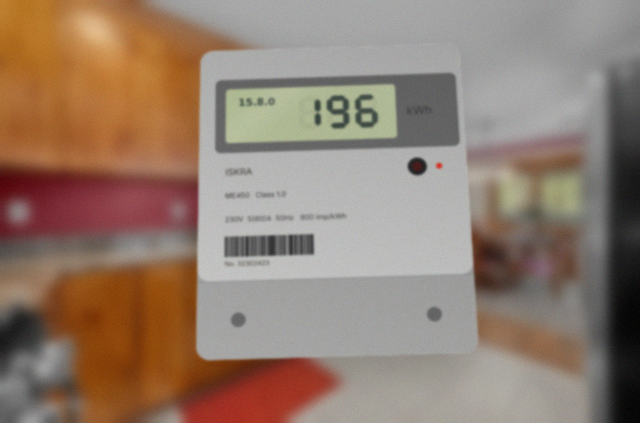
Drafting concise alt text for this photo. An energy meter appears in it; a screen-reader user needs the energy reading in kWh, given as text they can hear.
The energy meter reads 196 kWh
